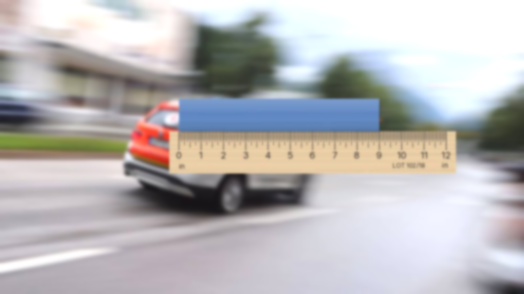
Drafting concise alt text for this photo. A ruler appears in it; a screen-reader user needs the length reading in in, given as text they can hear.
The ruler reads 9 in
